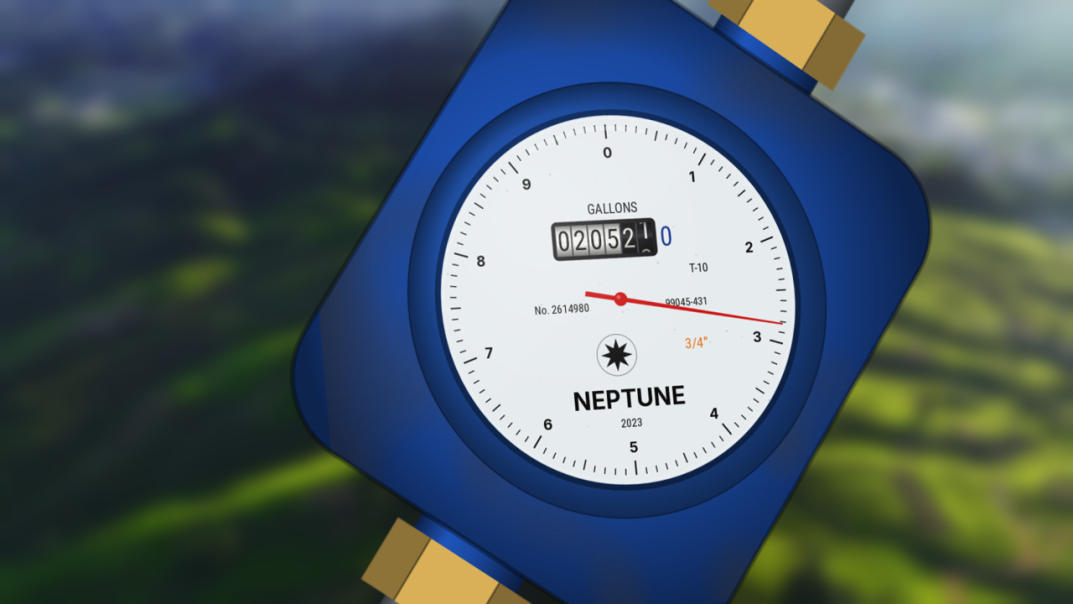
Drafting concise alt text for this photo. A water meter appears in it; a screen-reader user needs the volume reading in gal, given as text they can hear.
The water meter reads 205212.8 gal
